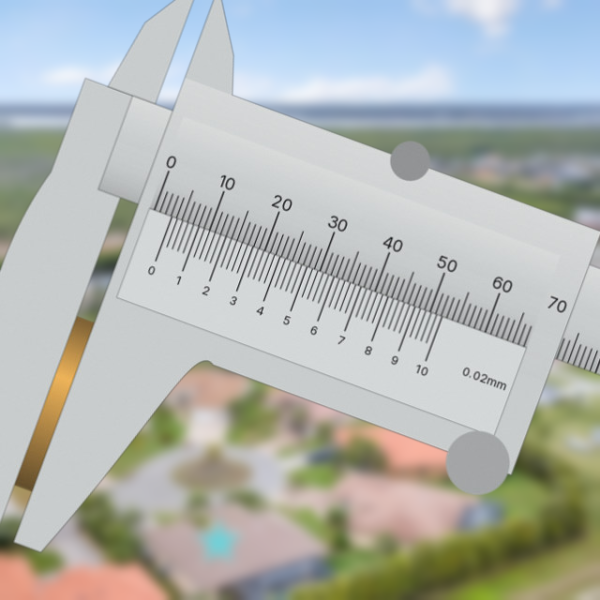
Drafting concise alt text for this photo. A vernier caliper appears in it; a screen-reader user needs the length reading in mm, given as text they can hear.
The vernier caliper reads 3.2 mm
